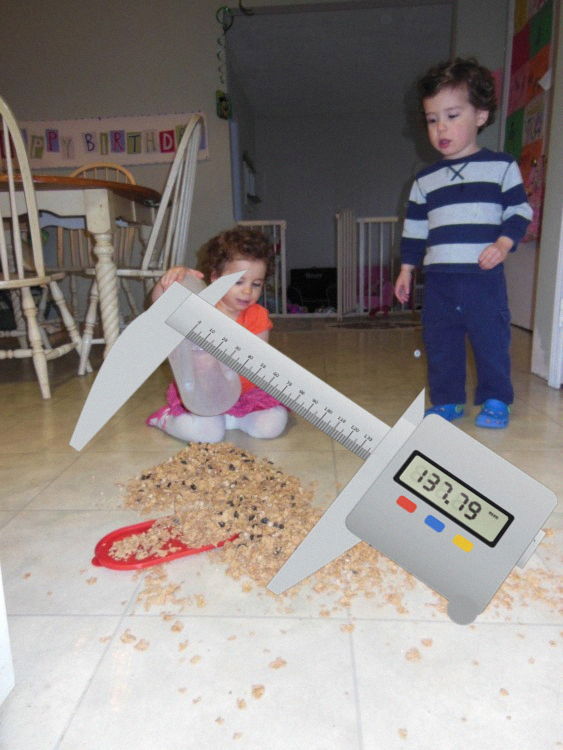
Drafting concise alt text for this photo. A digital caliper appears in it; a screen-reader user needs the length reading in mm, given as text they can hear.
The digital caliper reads 137.79 mm
